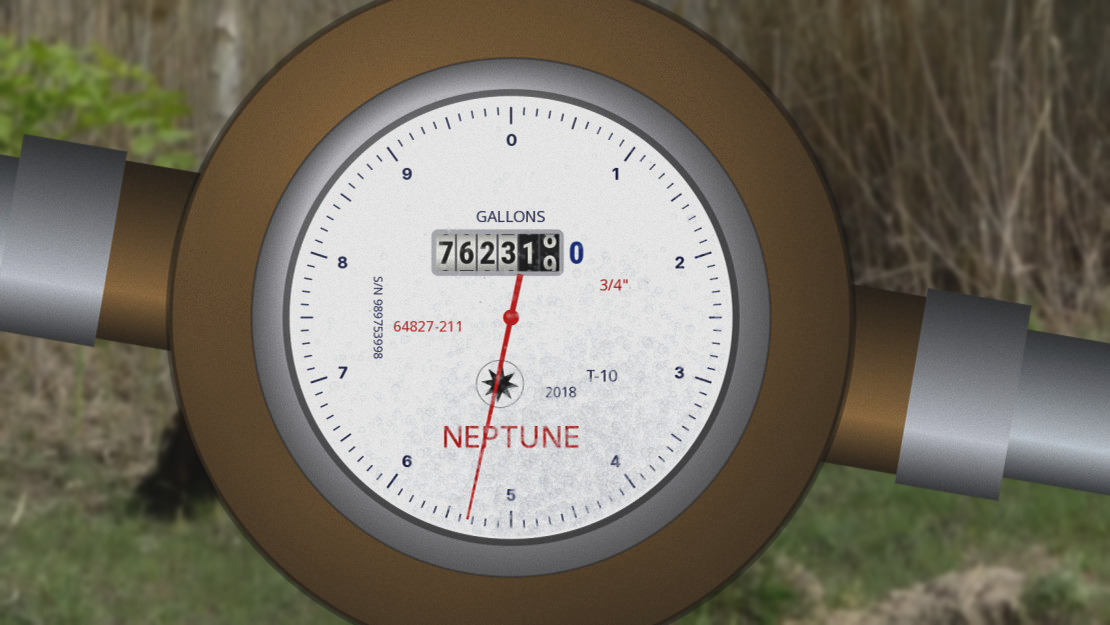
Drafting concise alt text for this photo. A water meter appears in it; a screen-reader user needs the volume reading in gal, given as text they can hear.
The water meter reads 7623185.3 gal
